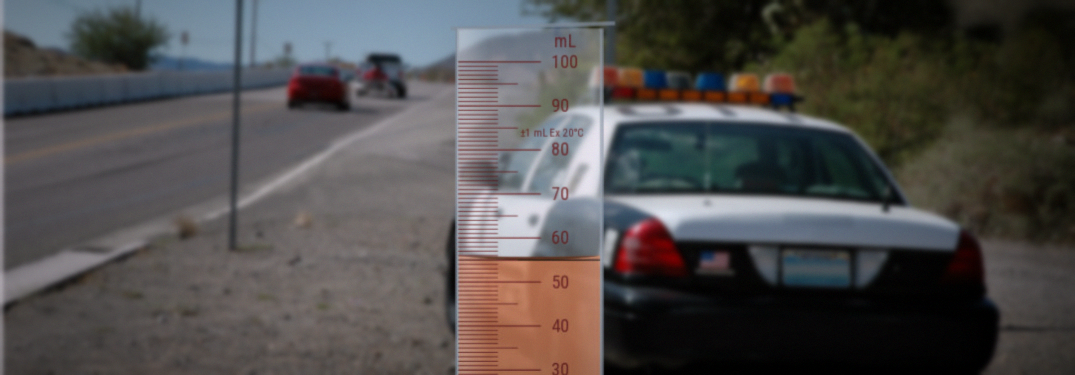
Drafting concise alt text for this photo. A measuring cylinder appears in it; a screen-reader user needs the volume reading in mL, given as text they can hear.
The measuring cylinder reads 55 mL
